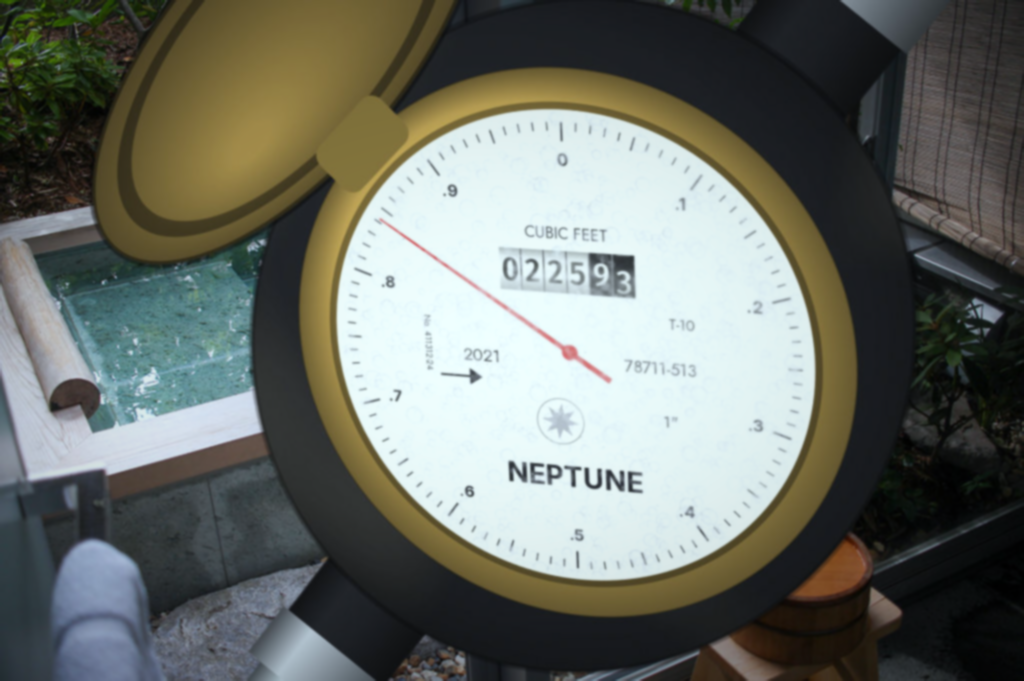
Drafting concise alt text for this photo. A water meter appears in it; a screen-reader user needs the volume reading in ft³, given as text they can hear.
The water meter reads 22592.84 ft³
